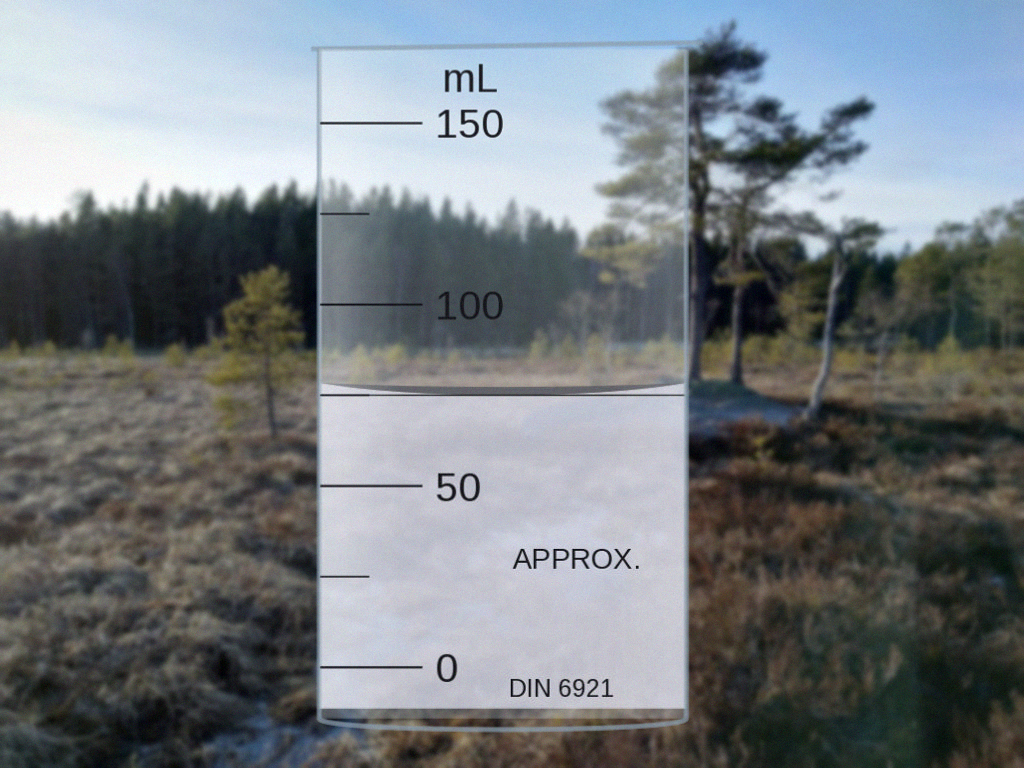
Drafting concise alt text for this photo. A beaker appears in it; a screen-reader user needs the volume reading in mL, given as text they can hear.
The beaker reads 75 mL
